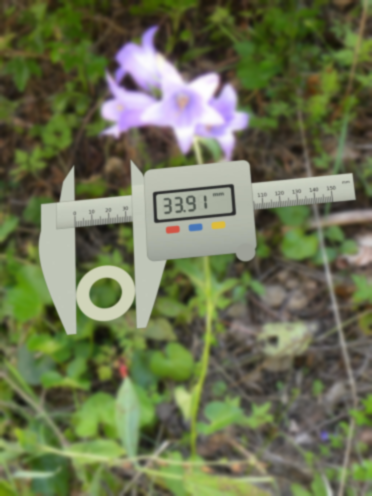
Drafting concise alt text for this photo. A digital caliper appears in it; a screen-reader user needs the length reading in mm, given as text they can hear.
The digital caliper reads 33.91 mm
